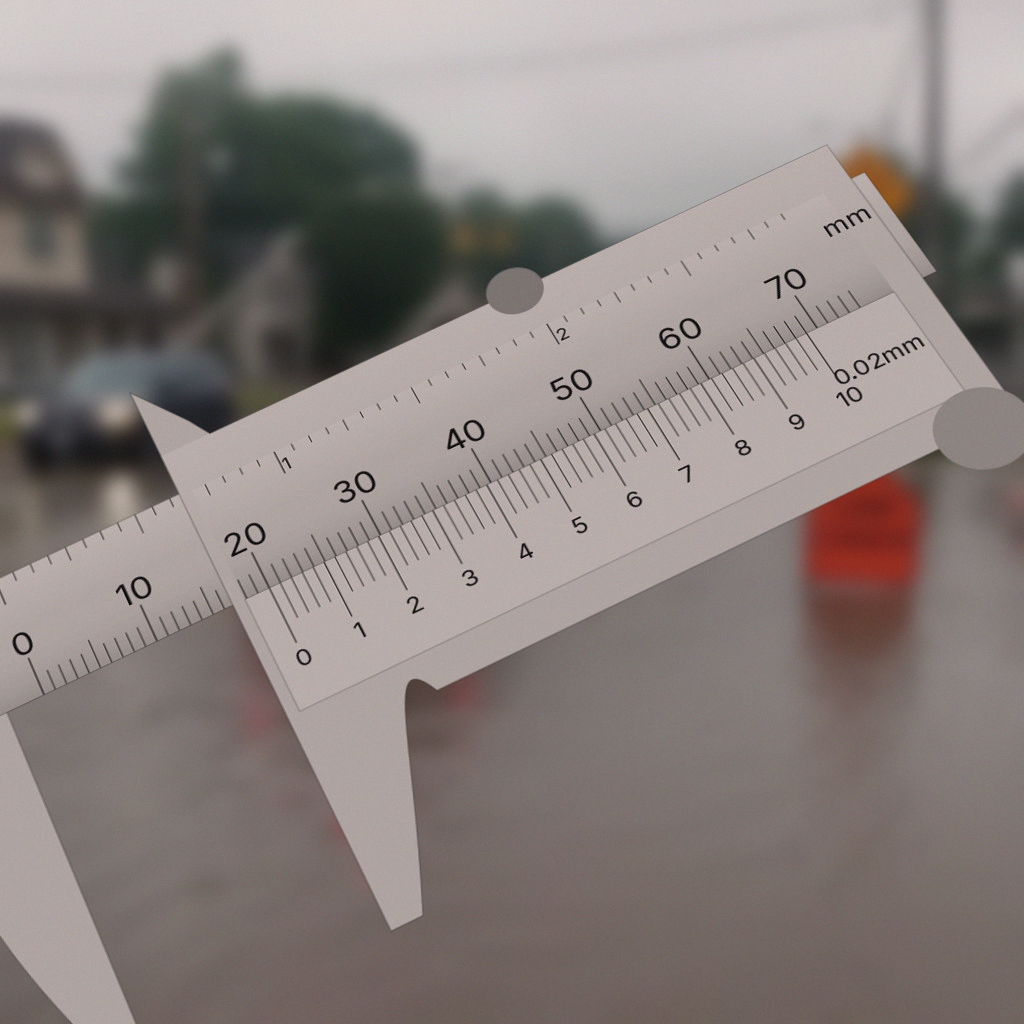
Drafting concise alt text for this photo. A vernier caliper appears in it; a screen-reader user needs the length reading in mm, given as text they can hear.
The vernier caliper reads 20.0 mm
